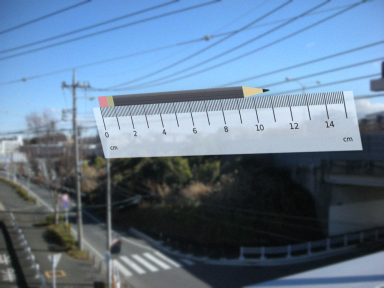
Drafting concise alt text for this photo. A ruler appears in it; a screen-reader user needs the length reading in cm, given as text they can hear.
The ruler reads 11 cm
